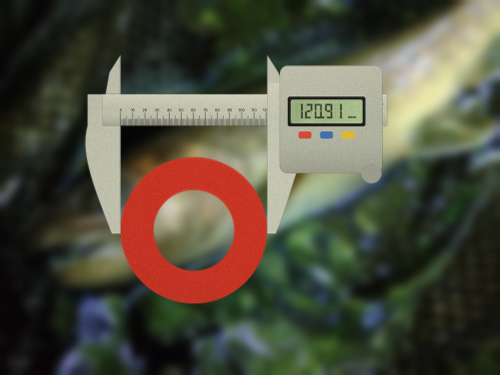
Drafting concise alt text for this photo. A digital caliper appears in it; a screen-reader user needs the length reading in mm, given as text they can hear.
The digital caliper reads 120.91 mm
